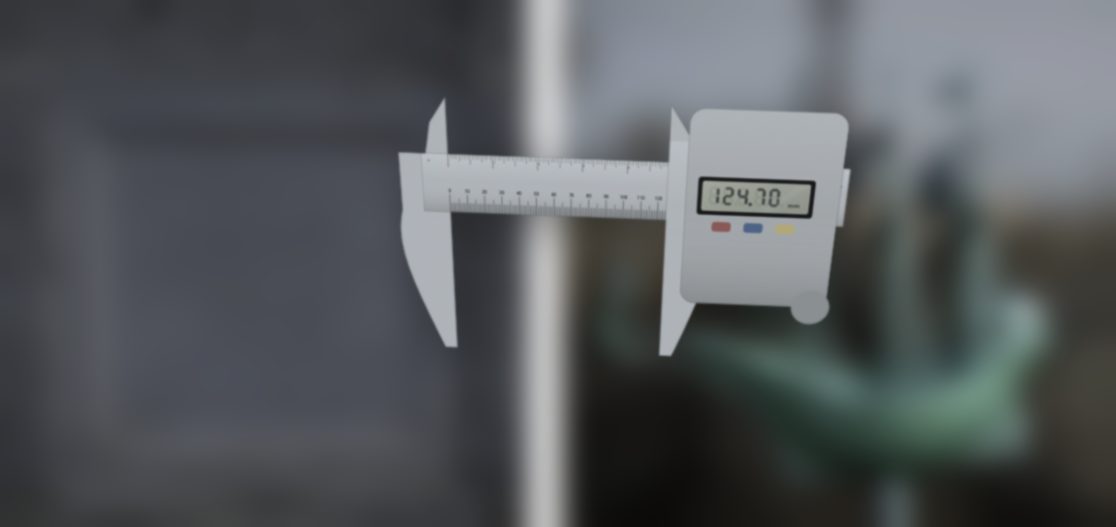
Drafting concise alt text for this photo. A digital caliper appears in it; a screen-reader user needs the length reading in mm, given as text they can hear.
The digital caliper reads 124.70 mm
